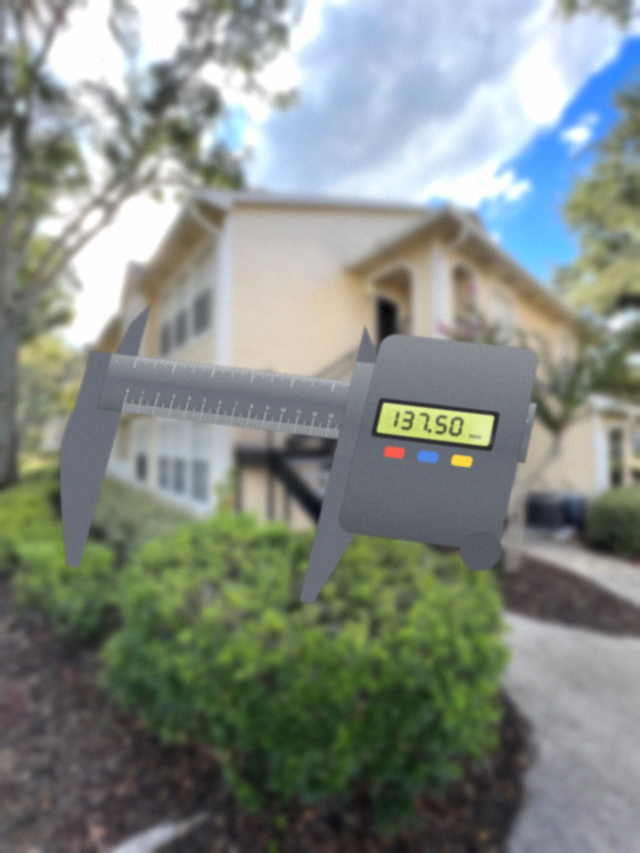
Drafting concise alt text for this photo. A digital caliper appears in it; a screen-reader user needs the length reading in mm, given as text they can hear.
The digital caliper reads 137.50 mm
